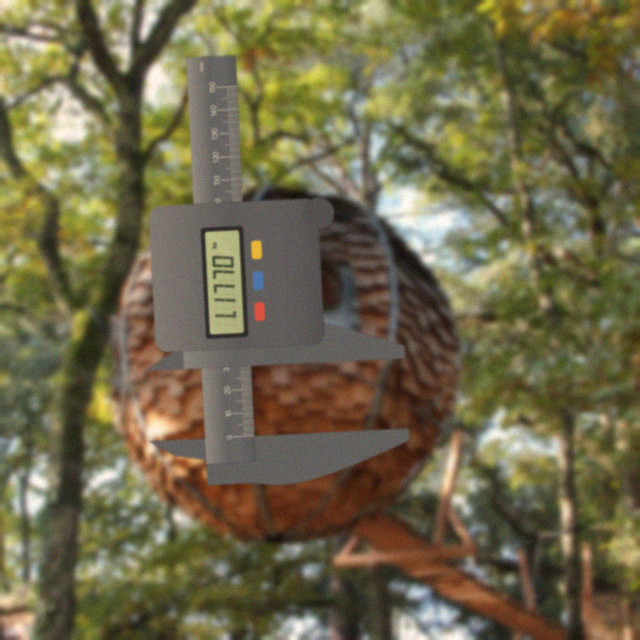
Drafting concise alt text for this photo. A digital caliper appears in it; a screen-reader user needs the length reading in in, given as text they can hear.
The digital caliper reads 1.1770 in
